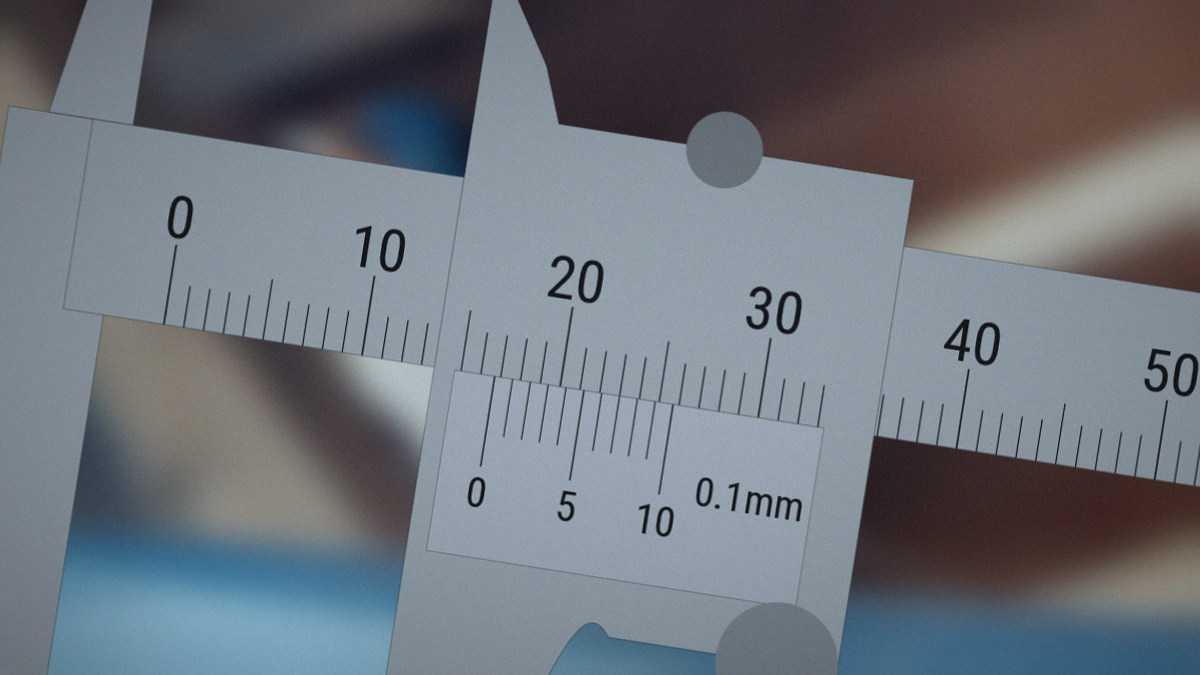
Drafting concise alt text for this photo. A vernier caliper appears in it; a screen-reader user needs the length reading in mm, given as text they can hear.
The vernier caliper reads 16.7 mm
